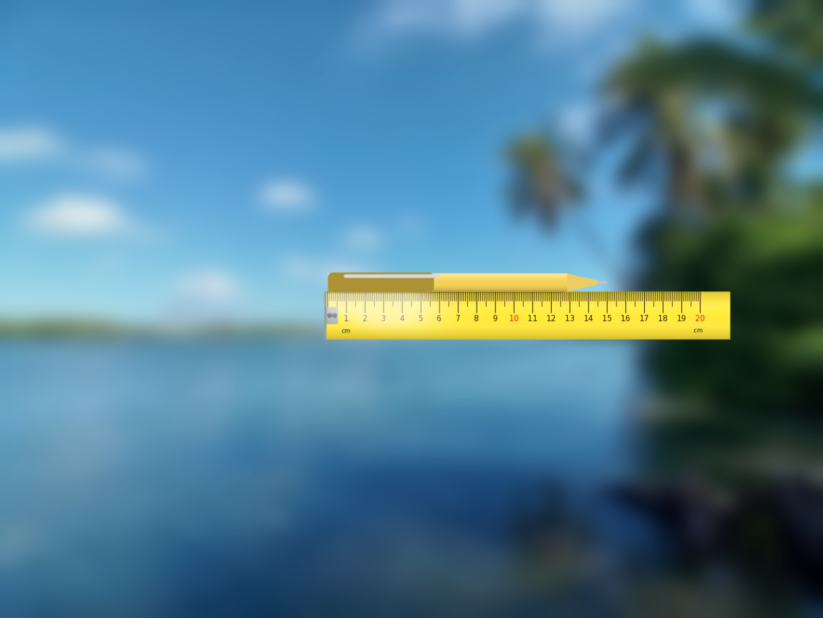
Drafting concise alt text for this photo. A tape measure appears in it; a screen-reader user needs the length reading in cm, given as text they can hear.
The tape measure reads 15 cm
